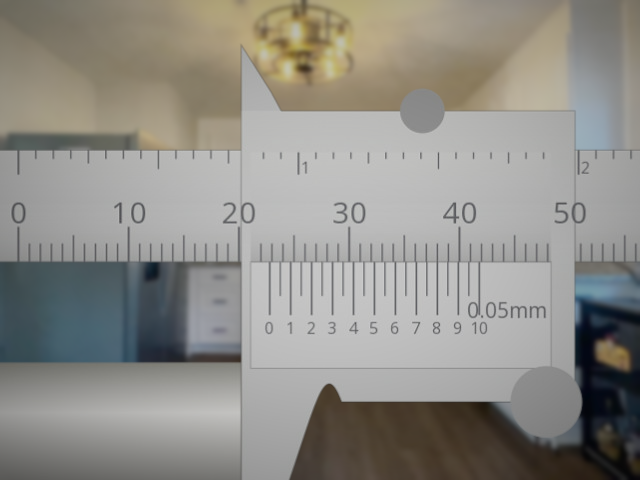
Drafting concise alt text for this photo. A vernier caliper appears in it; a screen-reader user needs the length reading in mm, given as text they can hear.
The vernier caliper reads 22.8 mm
